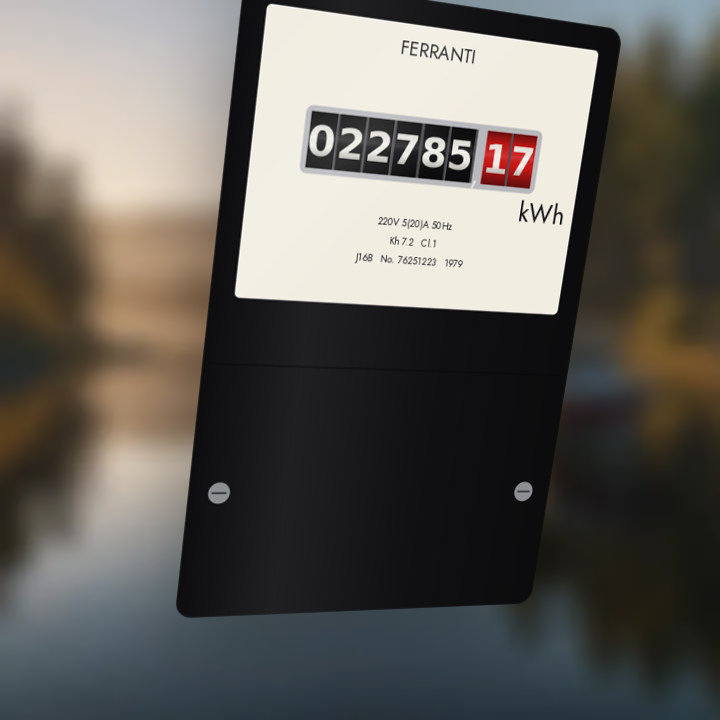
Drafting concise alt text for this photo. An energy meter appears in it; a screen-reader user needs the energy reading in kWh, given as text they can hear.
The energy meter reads 22785.17 kWh
